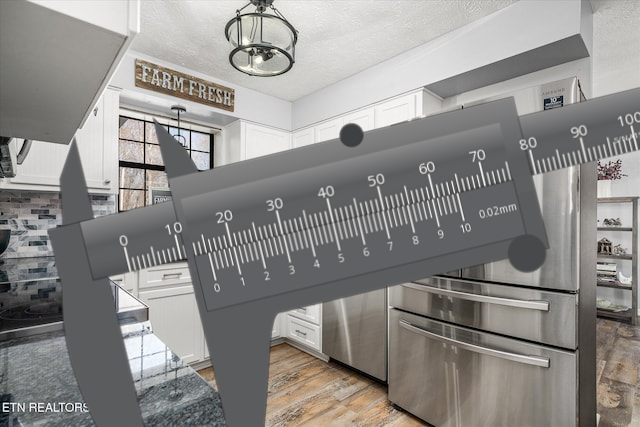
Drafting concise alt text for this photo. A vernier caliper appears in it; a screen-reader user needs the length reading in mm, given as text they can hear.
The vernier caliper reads 15.5 mm
